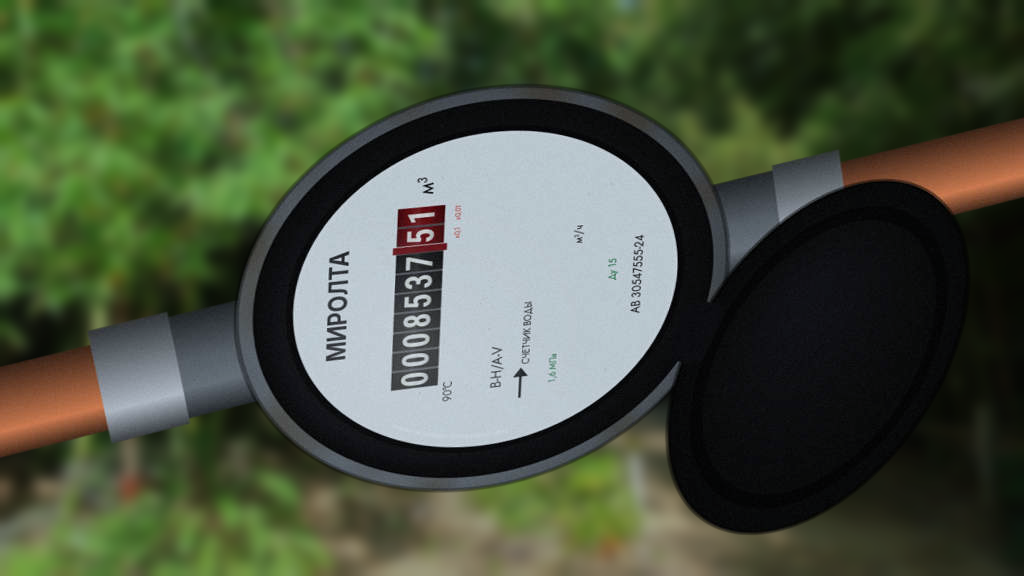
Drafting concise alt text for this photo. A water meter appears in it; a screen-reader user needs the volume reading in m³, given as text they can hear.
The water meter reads 8537.51 m³
